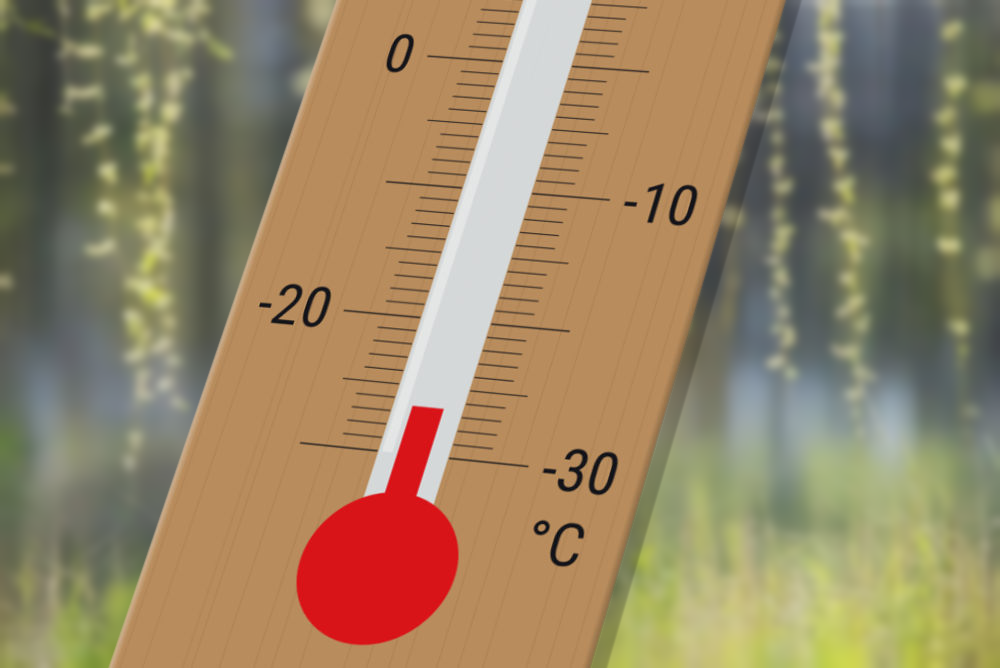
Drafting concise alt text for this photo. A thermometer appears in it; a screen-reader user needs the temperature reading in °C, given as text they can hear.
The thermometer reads -26.5 °C
